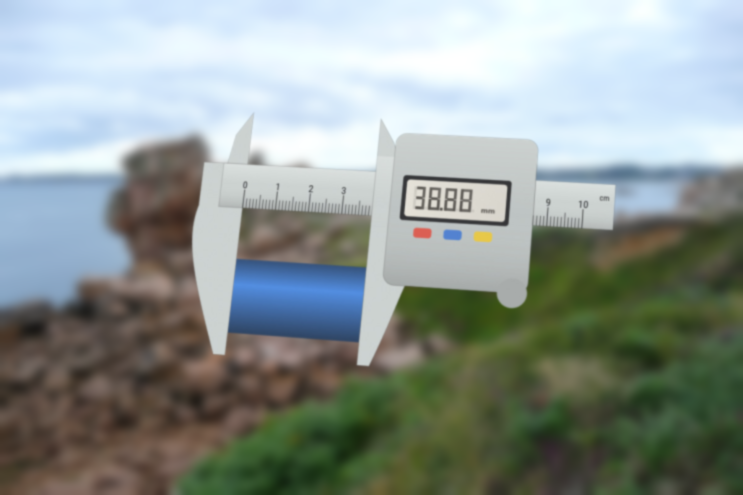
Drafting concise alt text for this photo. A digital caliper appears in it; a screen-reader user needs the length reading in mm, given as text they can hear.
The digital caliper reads 38.88 mm
